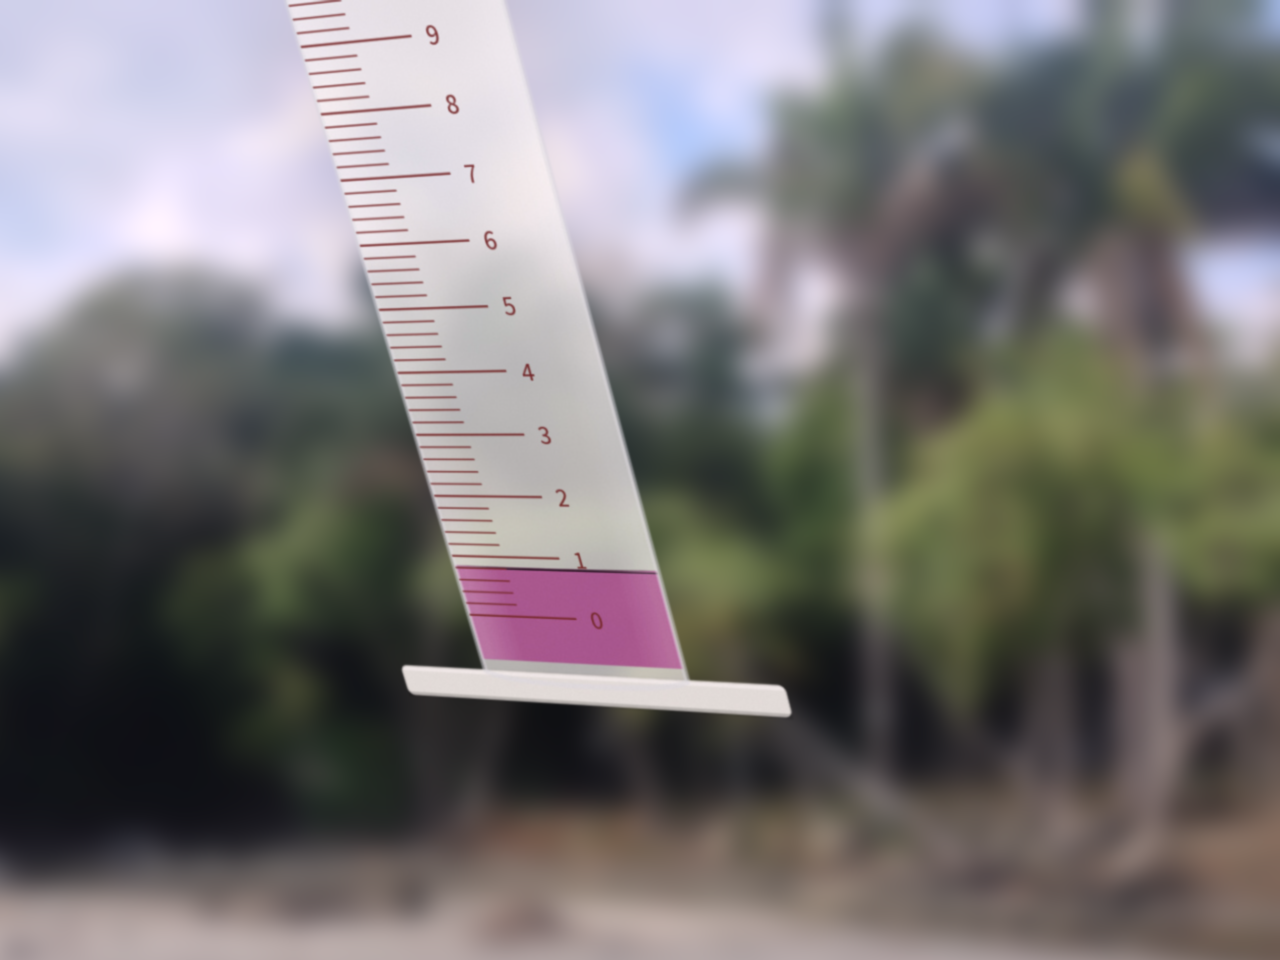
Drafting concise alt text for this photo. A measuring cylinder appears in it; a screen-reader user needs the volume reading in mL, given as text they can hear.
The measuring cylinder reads 0.8 mL
